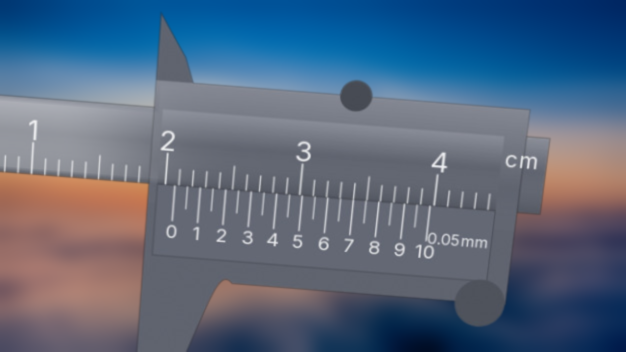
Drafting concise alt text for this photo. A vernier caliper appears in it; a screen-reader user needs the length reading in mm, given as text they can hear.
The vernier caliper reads 20.7 mm
